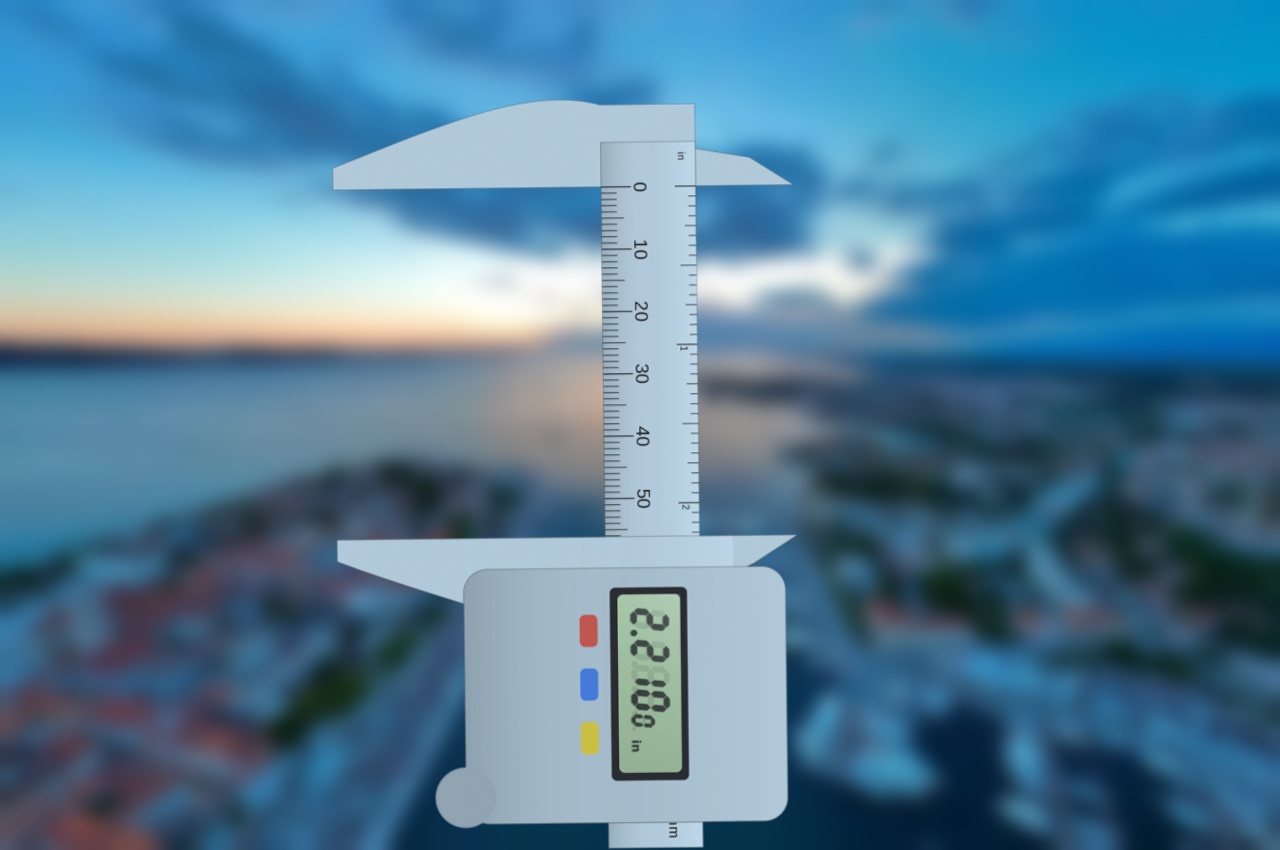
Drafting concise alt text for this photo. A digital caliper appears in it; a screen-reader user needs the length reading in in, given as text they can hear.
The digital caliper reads 2.2100 in
